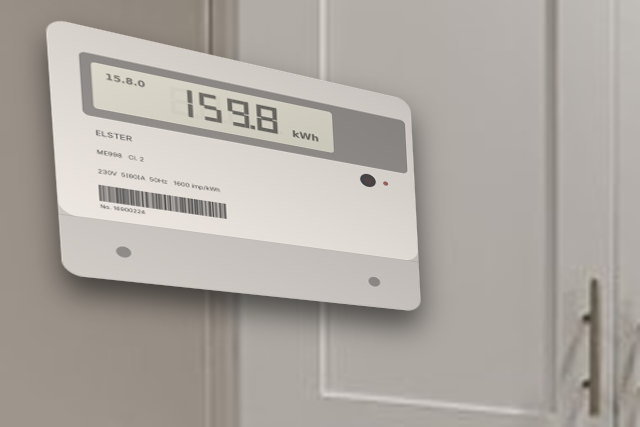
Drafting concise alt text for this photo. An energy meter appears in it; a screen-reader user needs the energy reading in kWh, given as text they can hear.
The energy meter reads 159.8 kWh
